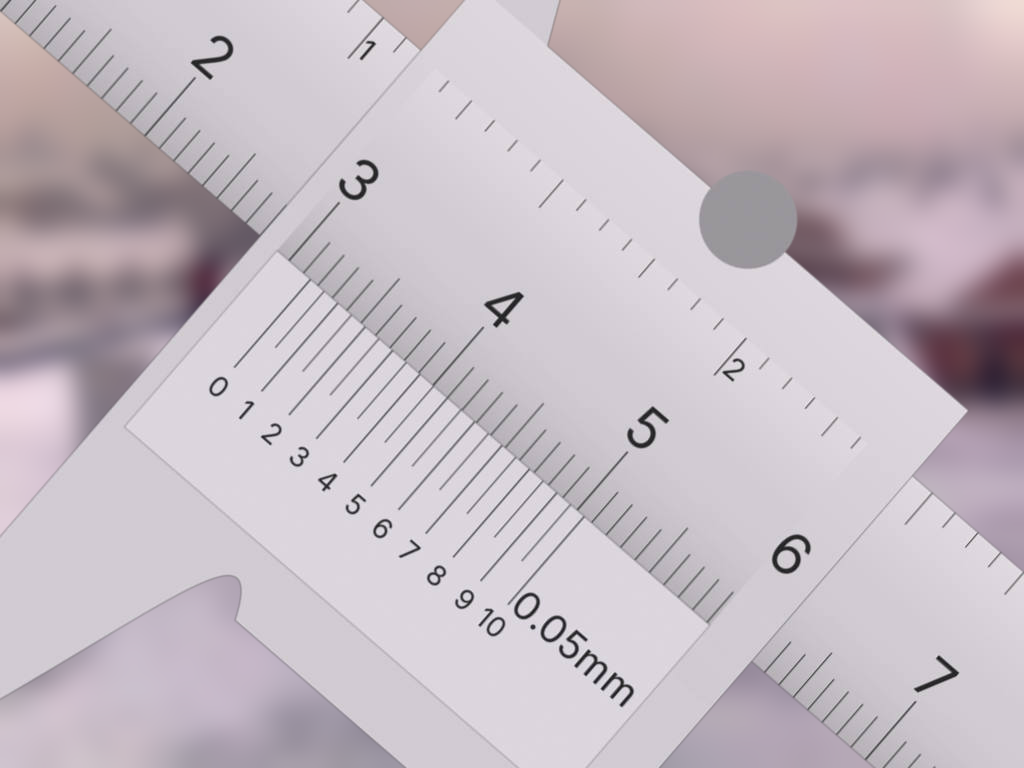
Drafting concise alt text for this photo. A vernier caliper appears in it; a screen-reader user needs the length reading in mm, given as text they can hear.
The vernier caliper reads 31.5 mm
